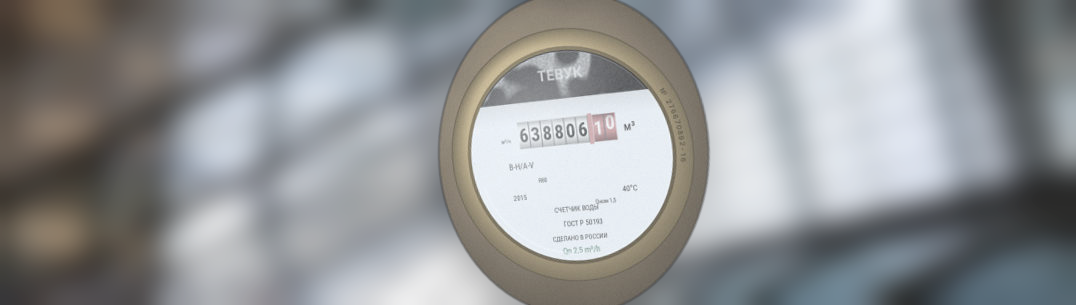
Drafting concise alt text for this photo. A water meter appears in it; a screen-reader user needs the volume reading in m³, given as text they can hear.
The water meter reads 638806.10 m³
